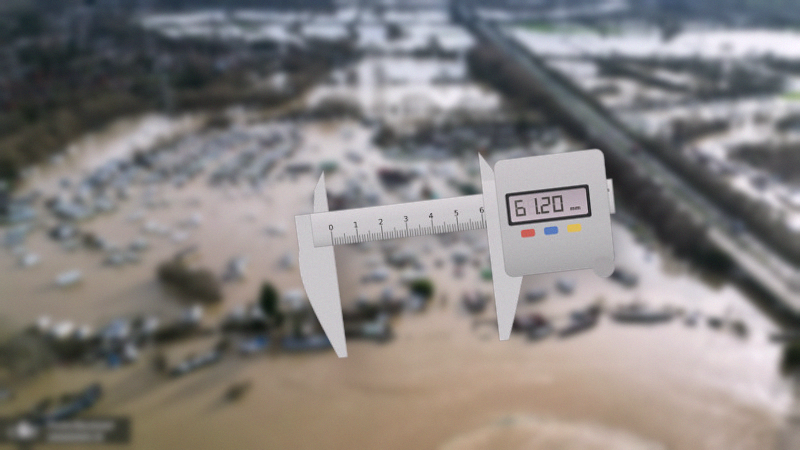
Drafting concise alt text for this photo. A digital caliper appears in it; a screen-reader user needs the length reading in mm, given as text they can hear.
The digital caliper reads 61.20 mm
